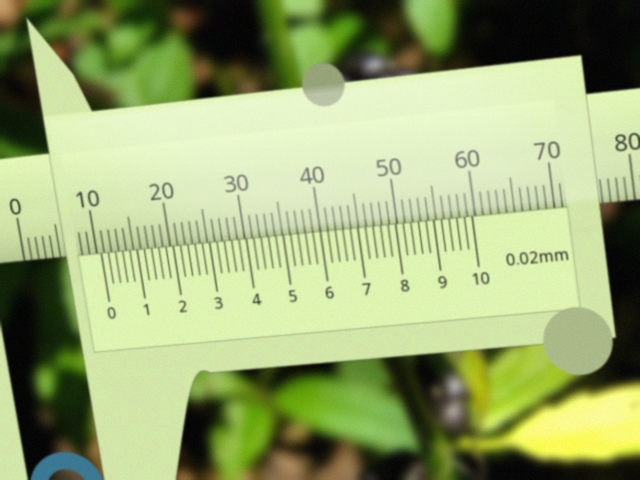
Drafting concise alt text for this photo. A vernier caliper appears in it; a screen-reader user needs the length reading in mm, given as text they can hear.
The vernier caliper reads 10.6 mm
